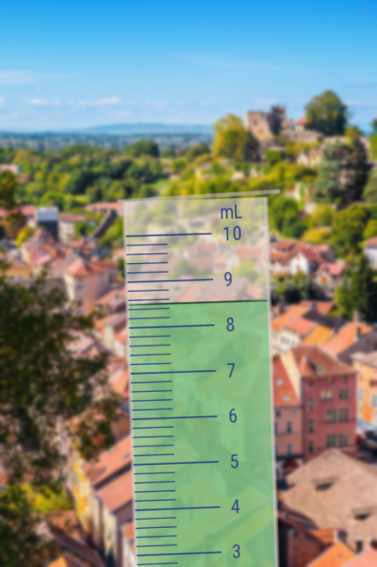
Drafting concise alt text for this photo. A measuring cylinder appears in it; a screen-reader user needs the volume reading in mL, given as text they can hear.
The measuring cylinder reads 8.5 mL
